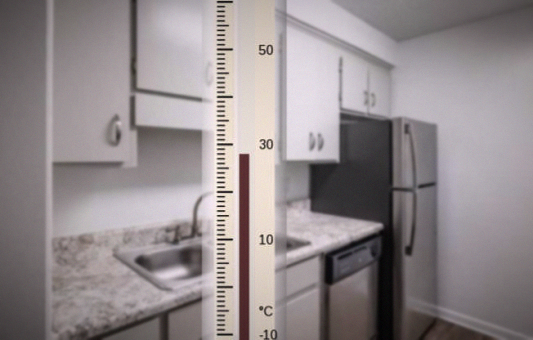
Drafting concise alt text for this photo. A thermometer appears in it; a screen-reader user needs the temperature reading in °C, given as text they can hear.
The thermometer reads 28 °C
